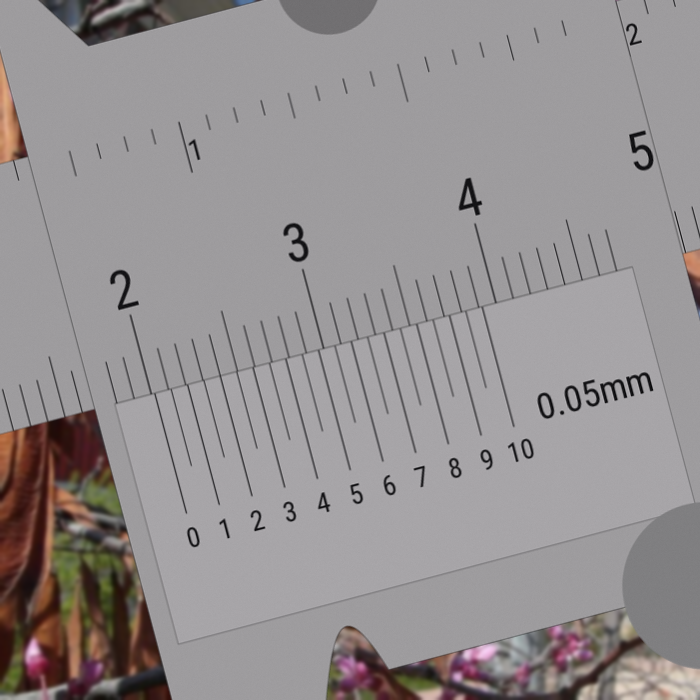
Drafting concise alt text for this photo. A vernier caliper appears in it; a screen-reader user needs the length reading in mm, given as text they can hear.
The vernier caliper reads 20.2 mm
